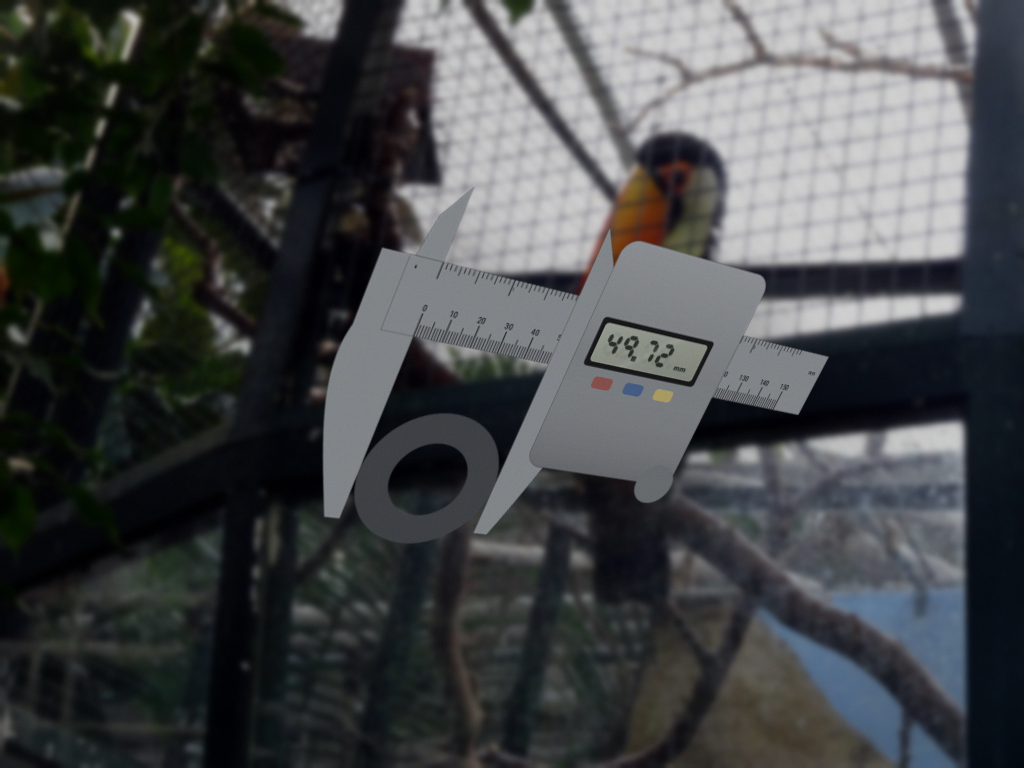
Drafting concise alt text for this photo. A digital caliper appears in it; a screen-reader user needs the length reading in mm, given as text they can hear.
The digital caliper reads 49.72 mm
